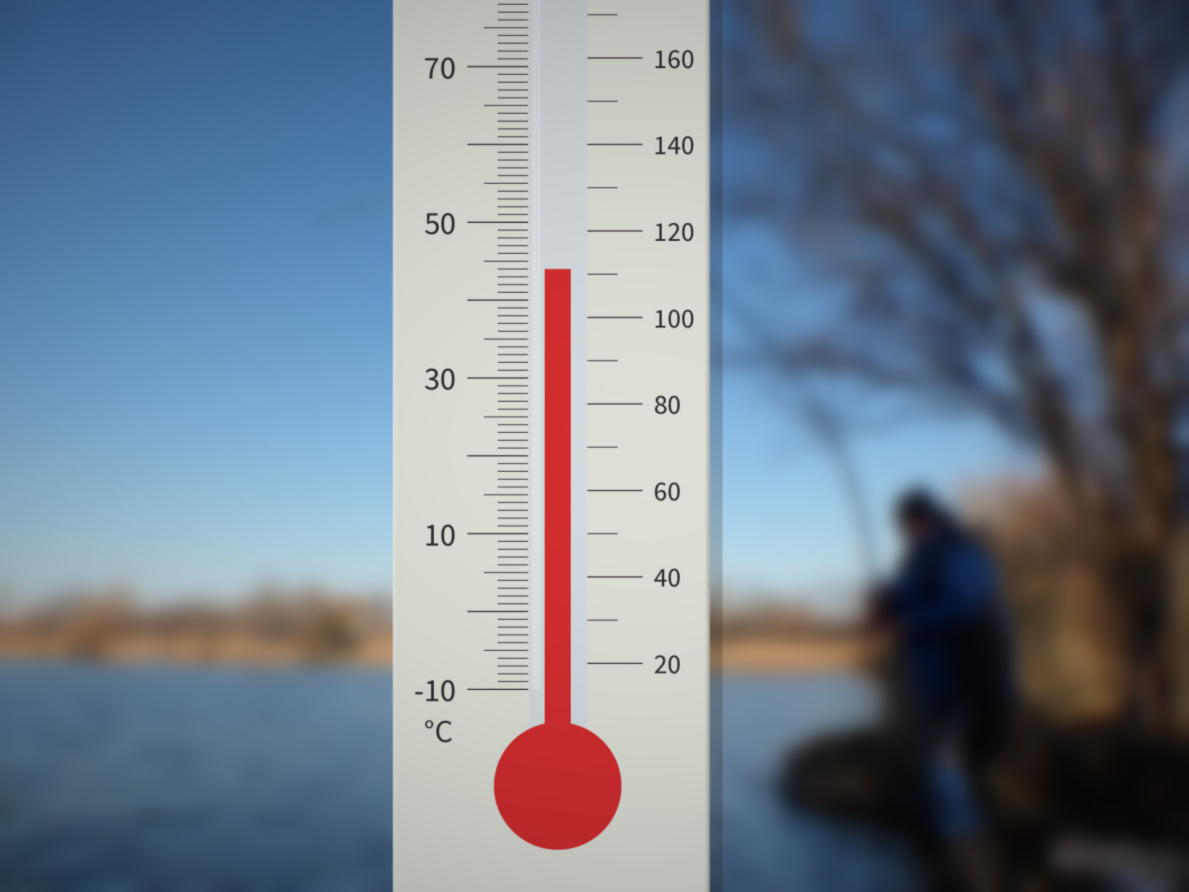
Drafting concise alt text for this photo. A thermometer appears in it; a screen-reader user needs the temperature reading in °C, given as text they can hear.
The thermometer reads 44 °C
